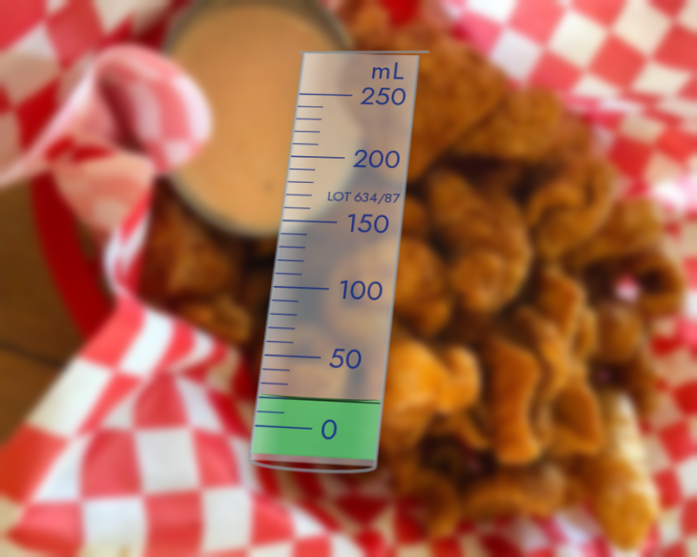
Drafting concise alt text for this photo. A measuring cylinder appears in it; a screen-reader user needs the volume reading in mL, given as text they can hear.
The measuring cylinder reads 20 mL
